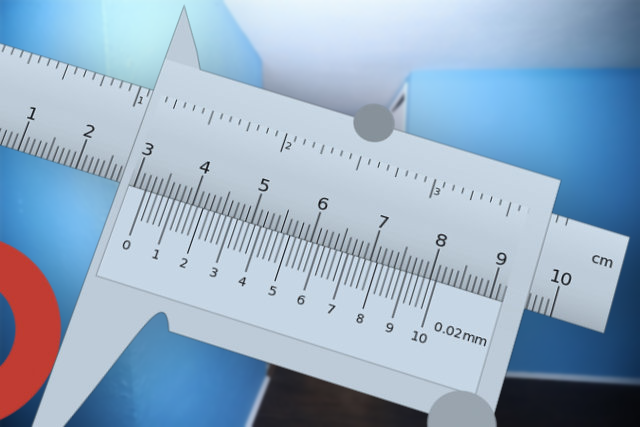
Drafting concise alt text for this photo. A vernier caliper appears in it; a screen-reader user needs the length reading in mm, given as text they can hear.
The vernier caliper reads 32.0 mm
